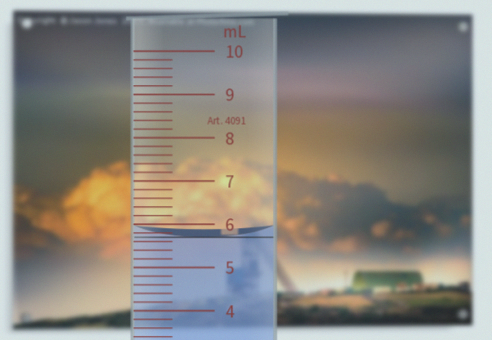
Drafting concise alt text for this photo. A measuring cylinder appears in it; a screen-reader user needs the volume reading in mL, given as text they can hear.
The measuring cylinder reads 5.7 mL
